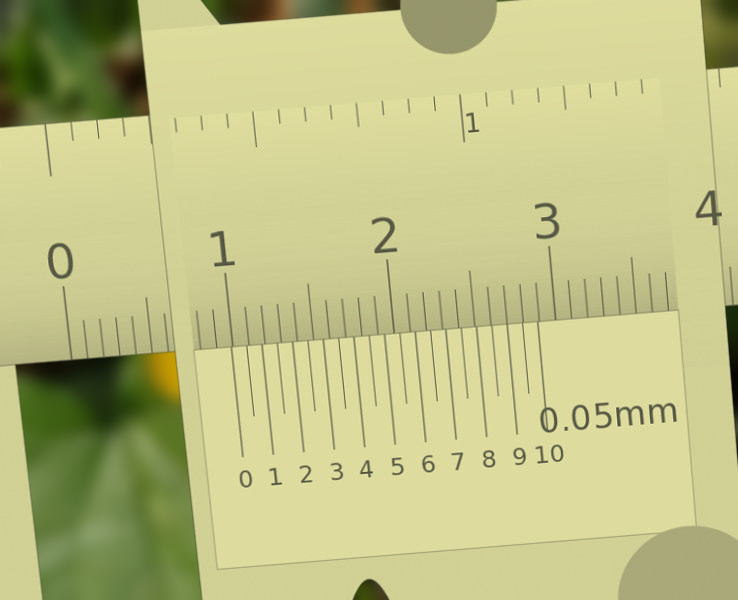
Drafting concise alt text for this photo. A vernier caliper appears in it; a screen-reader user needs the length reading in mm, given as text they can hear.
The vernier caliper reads 9.9 mm
